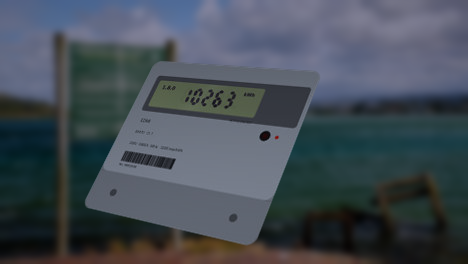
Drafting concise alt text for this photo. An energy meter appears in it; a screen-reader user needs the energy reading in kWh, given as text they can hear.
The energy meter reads 10263 kWh
